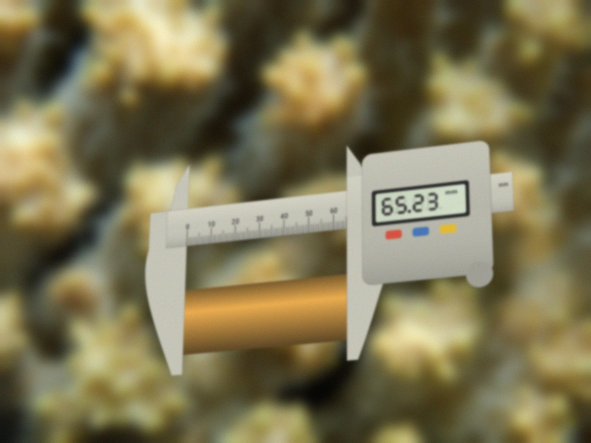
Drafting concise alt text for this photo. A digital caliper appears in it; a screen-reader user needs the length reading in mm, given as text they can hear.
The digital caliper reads 65.23 mm
